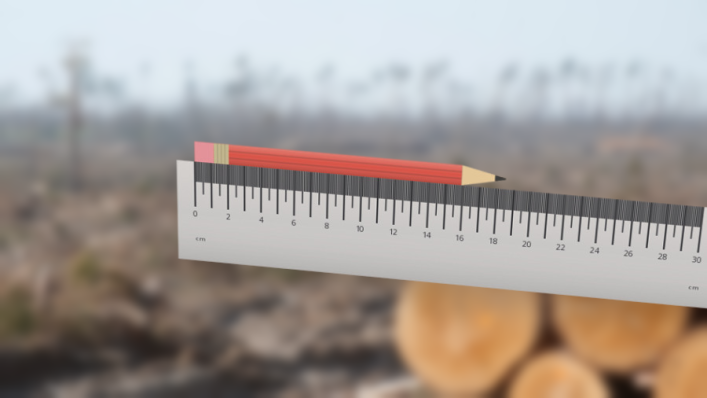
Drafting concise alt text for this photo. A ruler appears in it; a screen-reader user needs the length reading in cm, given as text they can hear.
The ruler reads 18.5 cm
